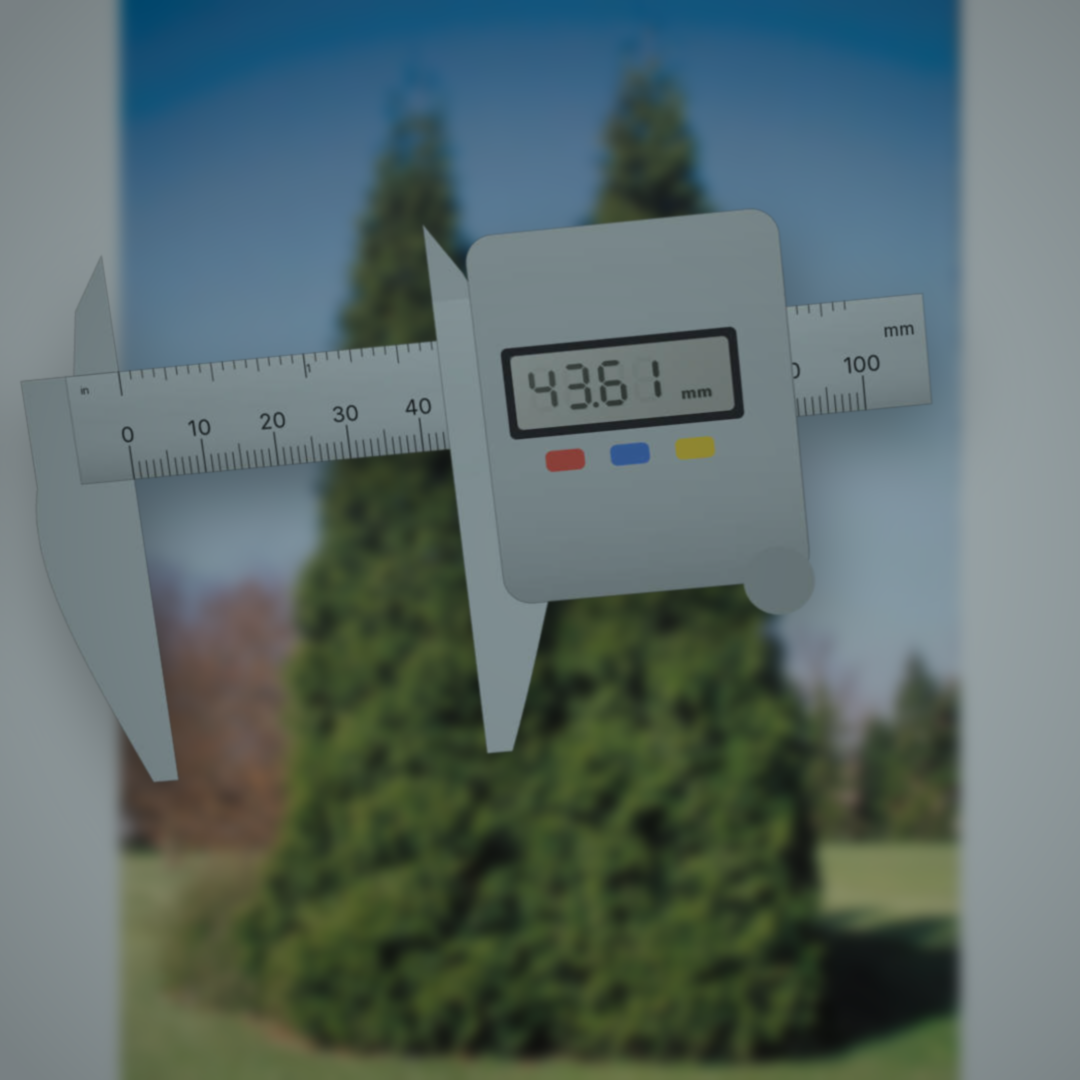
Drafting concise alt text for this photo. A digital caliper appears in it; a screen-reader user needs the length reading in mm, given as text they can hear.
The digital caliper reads 43.61 mm
